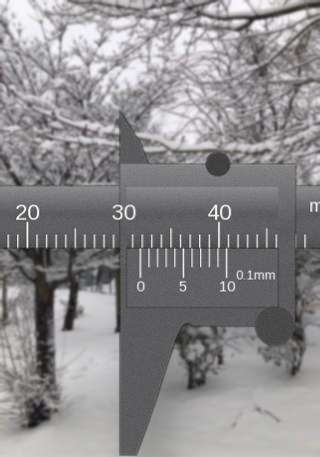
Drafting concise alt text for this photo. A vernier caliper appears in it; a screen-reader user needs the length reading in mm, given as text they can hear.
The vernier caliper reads 31.8 mm
